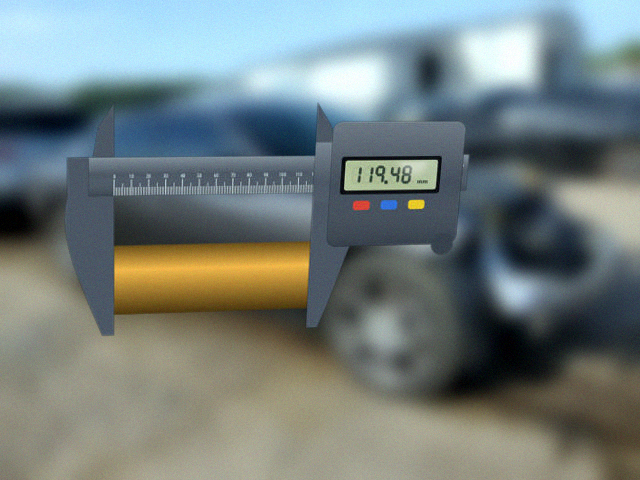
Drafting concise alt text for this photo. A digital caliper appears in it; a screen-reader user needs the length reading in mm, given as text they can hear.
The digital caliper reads 119.48 mm
